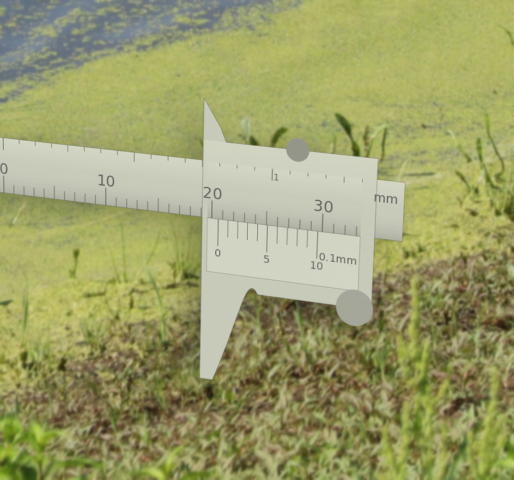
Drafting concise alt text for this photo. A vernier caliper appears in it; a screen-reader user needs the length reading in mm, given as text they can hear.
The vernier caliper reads 20.6 mm
